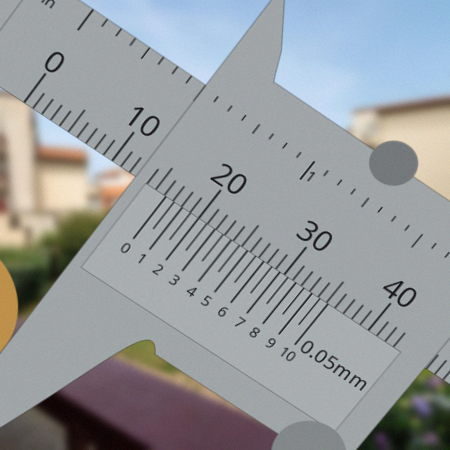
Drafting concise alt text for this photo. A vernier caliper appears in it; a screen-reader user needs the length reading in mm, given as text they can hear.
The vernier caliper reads 16.2 mm
